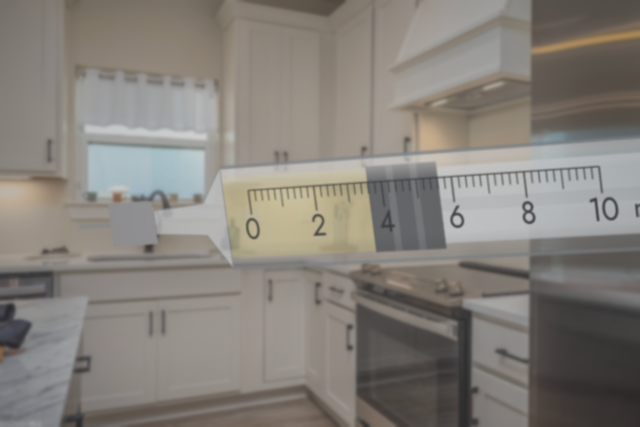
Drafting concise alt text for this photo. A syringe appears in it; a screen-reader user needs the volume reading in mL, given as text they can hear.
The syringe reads 3.6 mL
